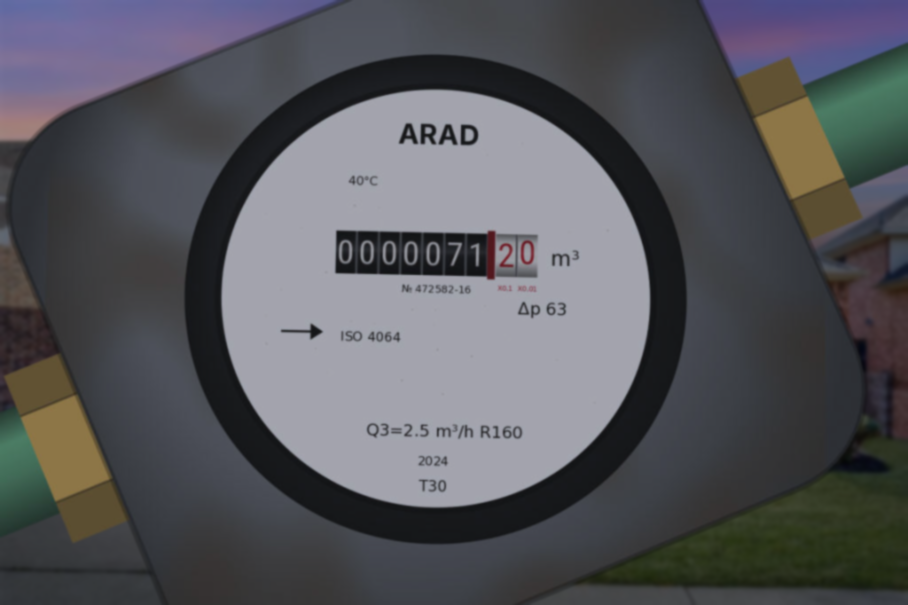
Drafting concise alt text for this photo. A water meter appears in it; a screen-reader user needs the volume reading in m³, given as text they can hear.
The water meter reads 71.20 m³
